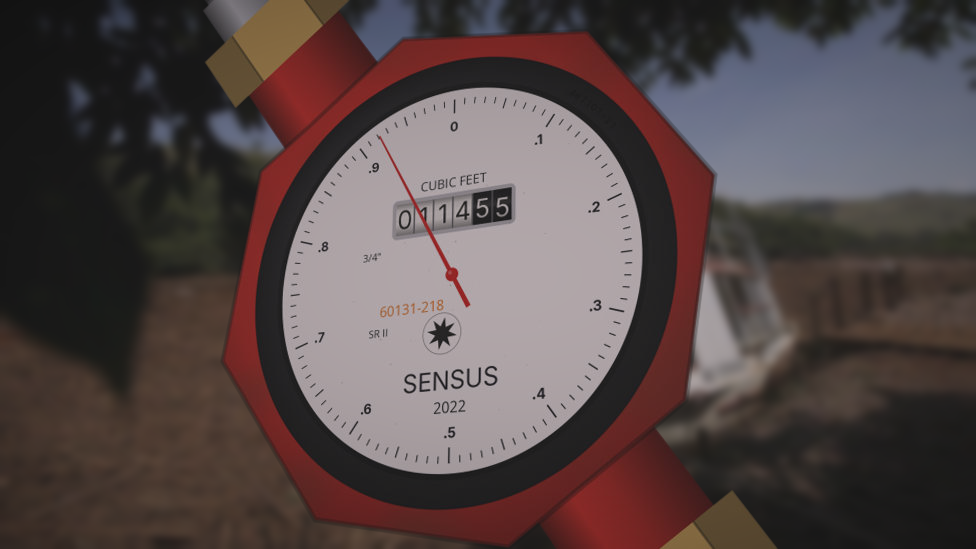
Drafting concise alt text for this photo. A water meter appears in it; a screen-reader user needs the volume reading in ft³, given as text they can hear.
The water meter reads 11454.92 ft³
